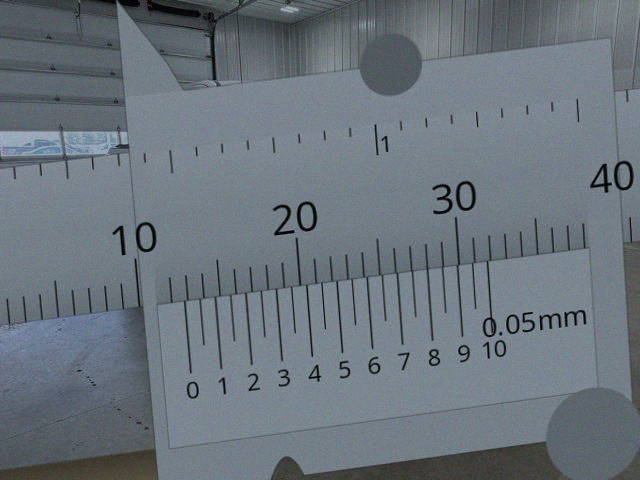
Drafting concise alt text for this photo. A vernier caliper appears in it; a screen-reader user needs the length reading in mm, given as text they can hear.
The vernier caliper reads 12.8 mm
